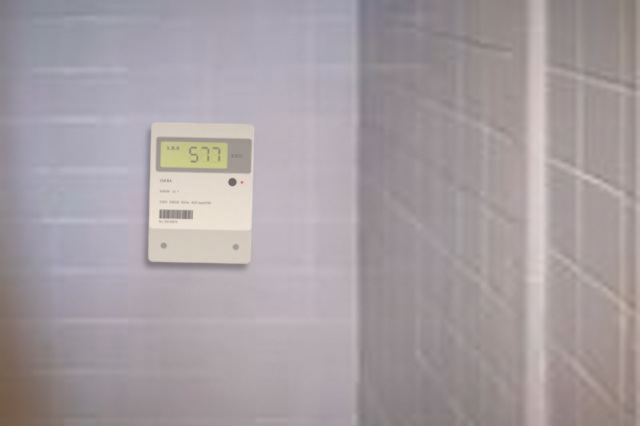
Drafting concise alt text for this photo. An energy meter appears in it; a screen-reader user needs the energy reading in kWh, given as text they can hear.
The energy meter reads 577 kWh
